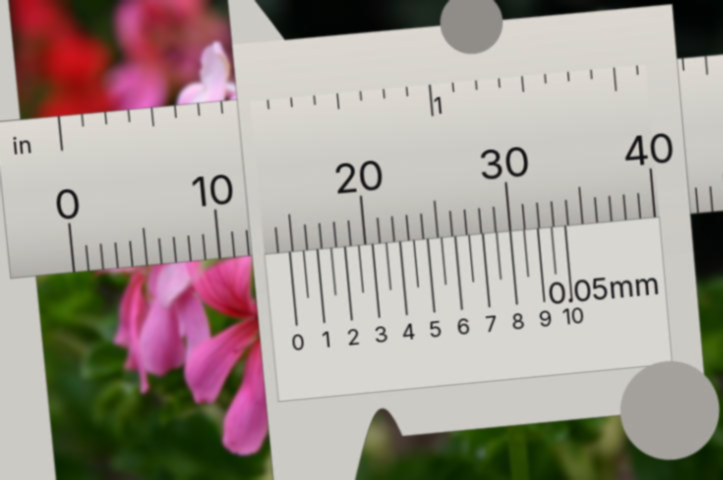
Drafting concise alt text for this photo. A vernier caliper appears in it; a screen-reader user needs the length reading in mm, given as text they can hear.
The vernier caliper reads 14.8 mm
